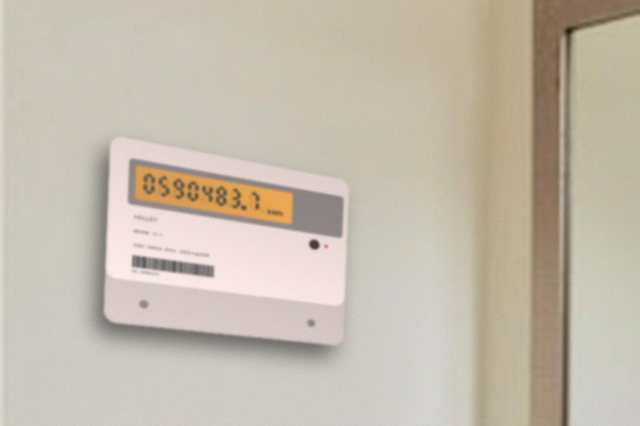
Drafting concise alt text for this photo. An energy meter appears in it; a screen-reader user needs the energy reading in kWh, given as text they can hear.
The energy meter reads 590483.7 kWh
